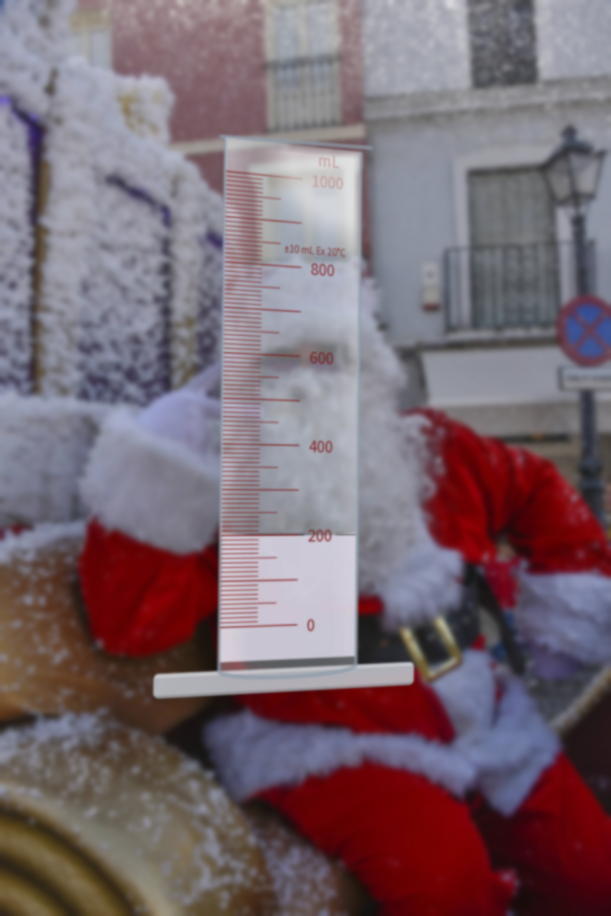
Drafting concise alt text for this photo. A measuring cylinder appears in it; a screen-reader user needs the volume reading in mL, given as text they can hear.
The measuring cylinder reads 200 mL
